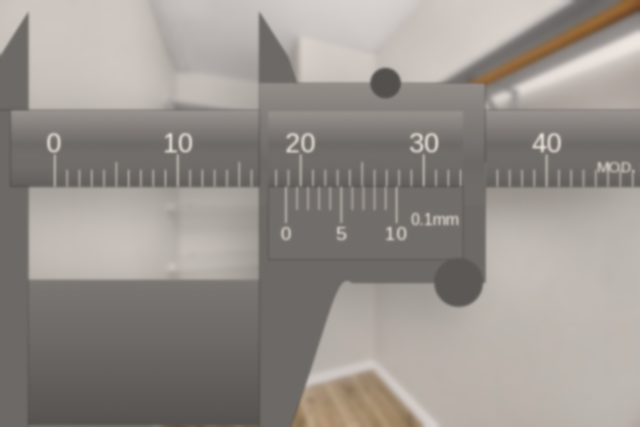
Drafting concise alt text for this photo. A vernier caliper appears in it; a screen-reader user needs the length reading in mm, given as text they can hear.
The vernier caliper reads 18.8 mm
